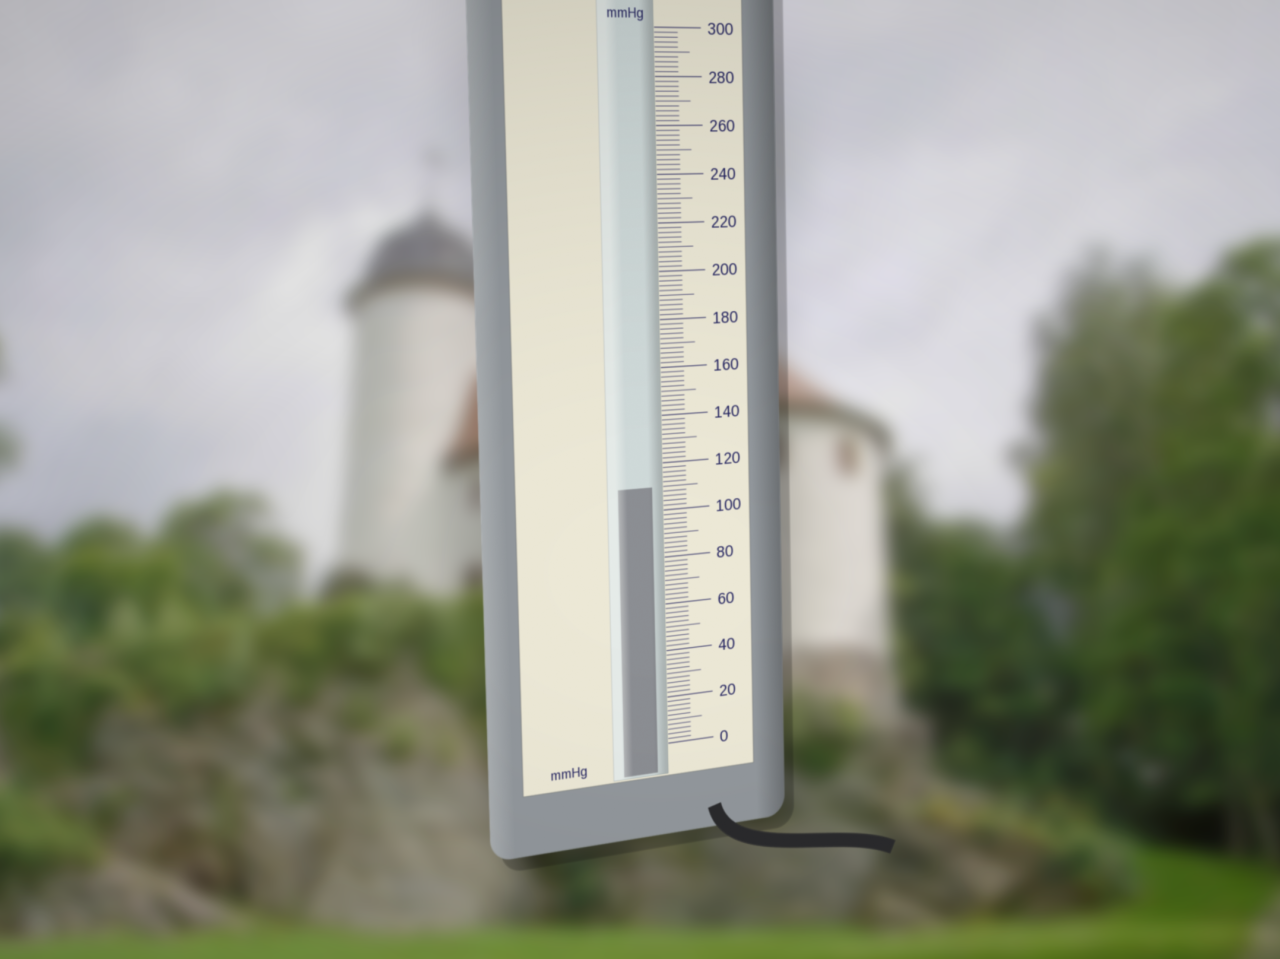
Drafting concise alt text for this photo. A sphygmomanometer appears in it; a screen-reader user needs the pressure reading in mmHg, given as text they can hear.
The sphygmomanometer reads 110 mmHg
